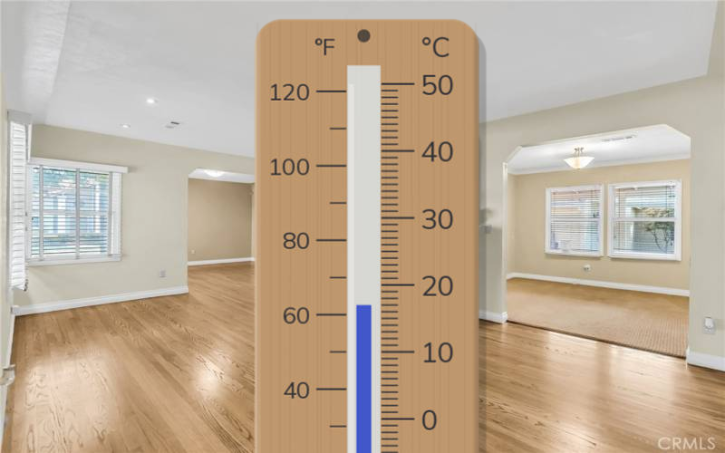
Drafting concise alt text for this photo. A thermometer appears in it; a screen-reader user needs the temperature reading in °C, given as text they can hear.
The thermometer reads 17 °C
